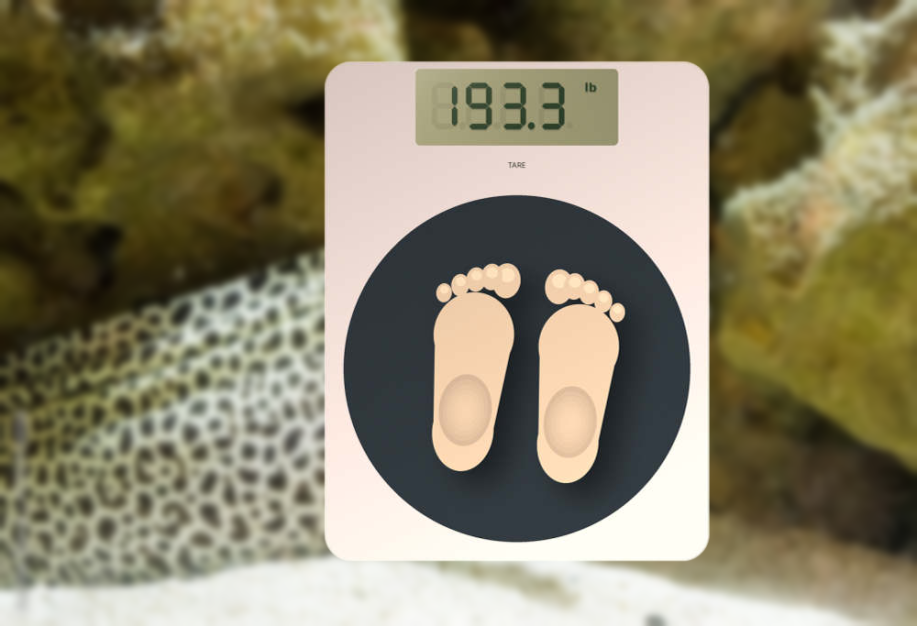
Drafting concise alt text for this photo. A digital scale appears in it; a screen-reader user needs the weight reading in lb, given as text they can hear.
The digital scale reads 193.3 lb
